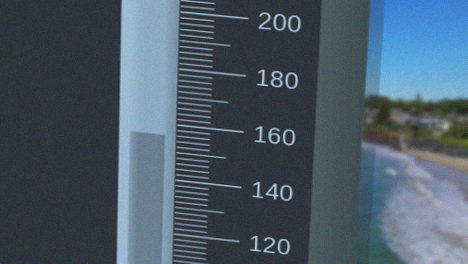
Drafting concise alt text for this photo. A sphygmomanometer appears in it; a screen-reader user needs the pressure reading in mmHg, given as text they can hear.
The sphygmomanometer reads 156 mmHg
